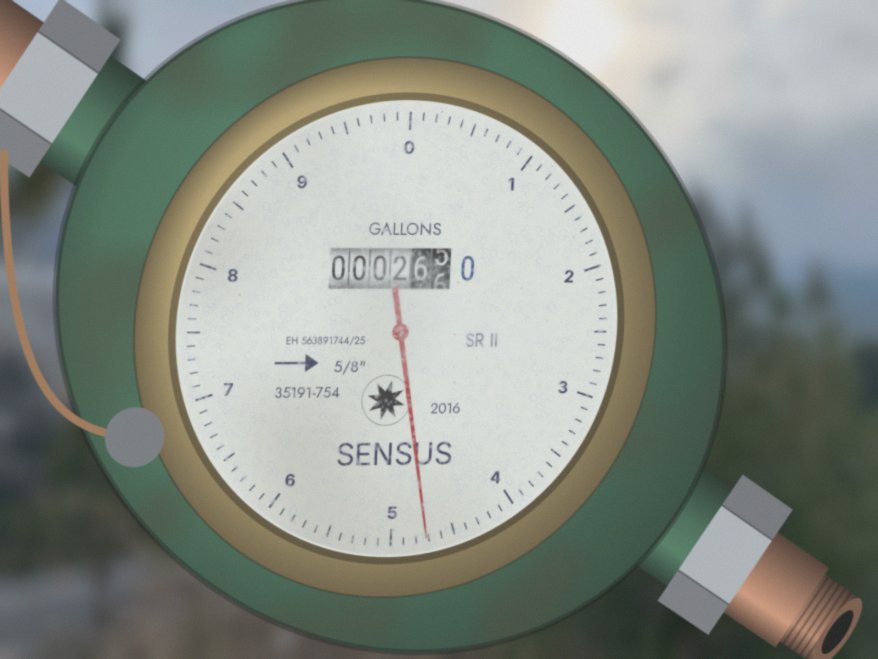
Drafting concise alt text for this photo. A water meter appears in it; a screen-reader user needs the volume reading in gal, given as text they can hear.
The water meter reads 2654.7 gal
